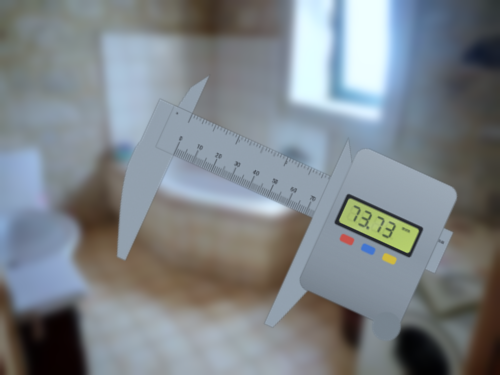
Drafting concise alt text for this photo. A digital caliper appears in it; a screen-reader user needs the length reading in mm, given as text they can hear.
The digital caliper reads 73.73 mm
